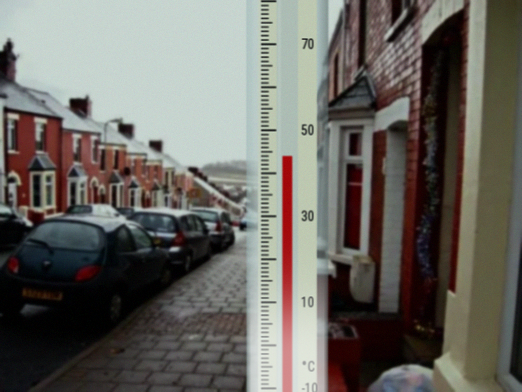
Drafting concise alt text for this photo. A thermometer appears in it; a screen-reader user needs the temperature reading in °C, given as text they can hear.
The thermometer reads 44 °C
